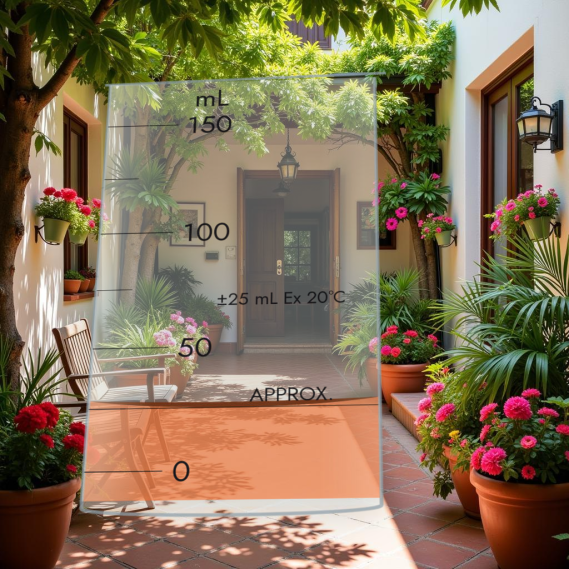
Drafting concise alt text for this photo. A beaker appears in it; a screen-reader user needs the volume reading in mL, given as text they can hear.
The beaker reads 25 mL
